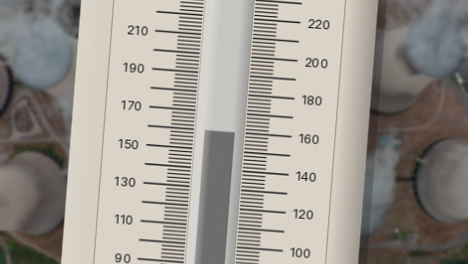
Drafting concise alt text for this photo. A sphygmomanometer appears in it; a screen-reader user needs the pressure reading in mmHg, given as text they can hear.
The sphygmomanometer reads 160 mmHg
